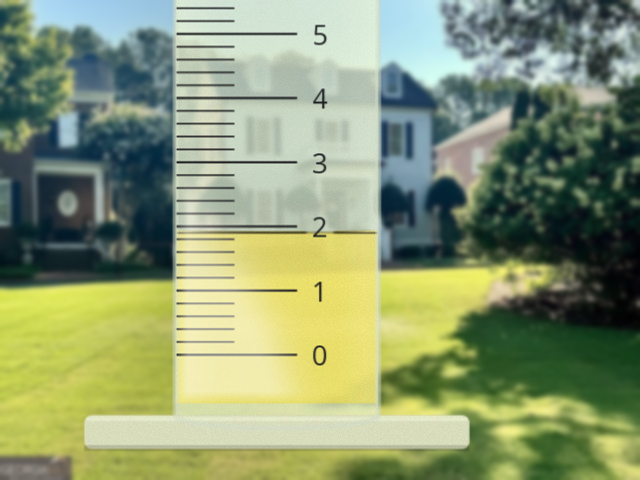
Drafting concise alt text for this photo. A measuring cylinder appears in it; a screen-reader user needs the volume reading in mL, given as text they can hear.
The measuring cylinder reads 1.9 mL
